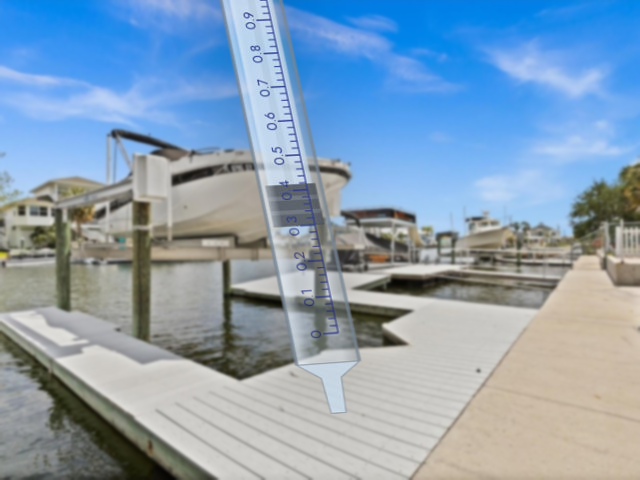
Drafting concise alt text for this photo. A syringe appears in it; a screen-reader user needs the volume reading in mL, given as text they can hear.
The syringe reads 0.3 mL
